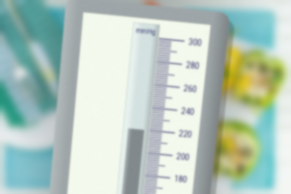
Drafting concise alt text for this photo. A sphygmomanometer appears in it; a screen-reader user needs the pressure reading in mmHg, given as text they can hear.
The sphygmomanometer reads 220 mmHg
